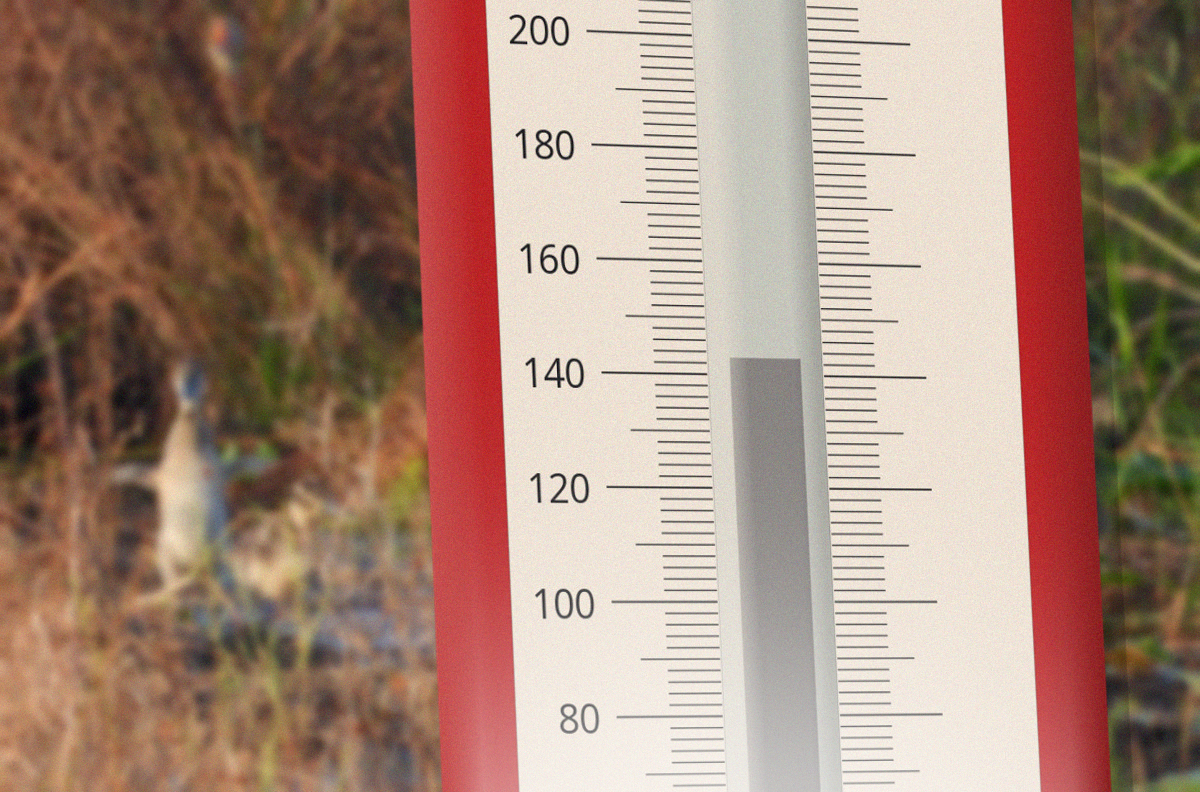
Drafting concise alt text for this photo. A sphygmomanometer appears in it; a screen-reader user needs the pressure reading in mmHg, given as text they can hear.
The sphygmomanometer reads 143 mmHg
